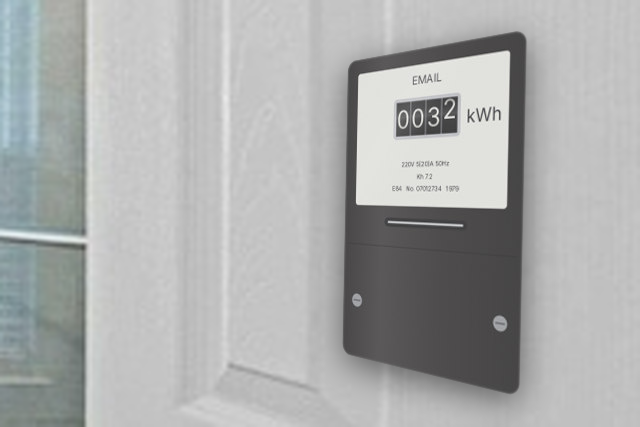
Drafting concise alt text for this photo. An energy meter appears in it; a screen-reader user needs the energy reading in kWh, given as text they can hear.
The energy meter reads 32 kWh
